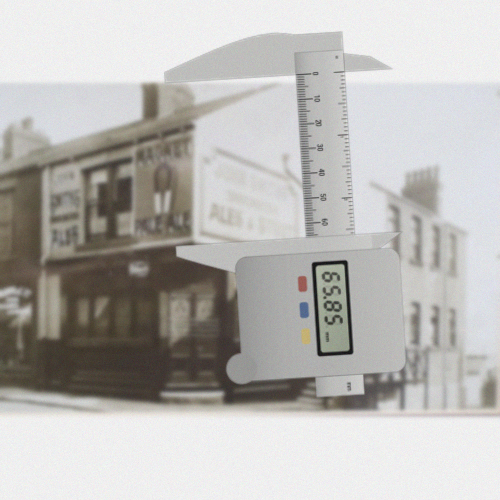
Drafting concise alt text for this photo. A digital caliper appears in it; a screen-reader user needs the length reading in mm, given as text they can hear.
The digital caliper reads 65.85 mm
